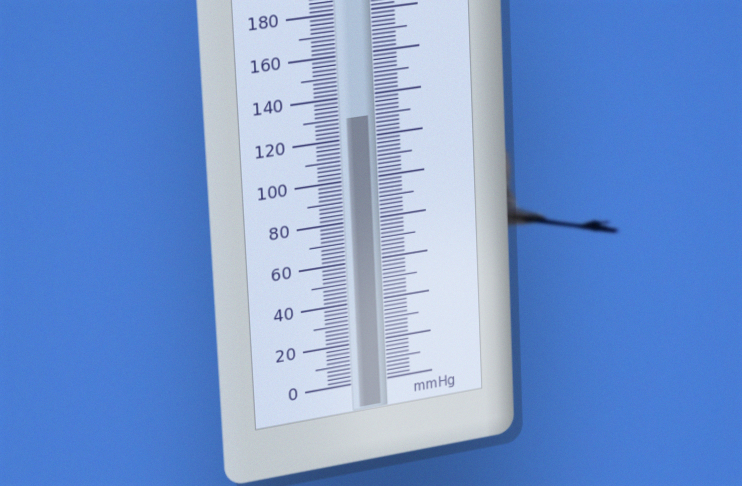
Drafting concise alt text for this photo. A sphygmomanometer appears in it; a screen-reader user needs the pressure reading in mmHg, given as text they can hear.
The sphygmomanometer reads 130 mmHg
